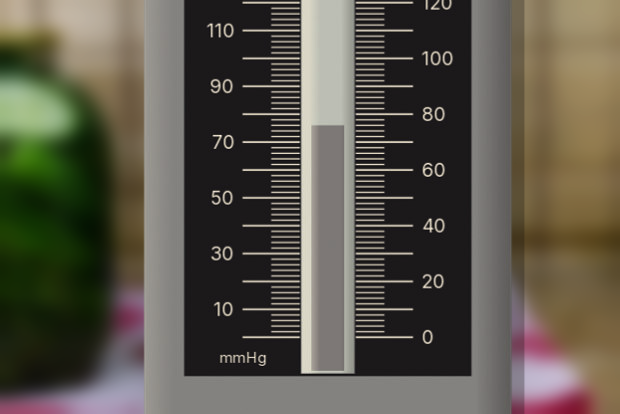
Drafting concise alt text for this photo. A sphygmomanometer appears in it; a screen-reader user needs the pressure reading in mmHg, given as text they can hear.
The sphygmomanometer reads 76 mmHg
